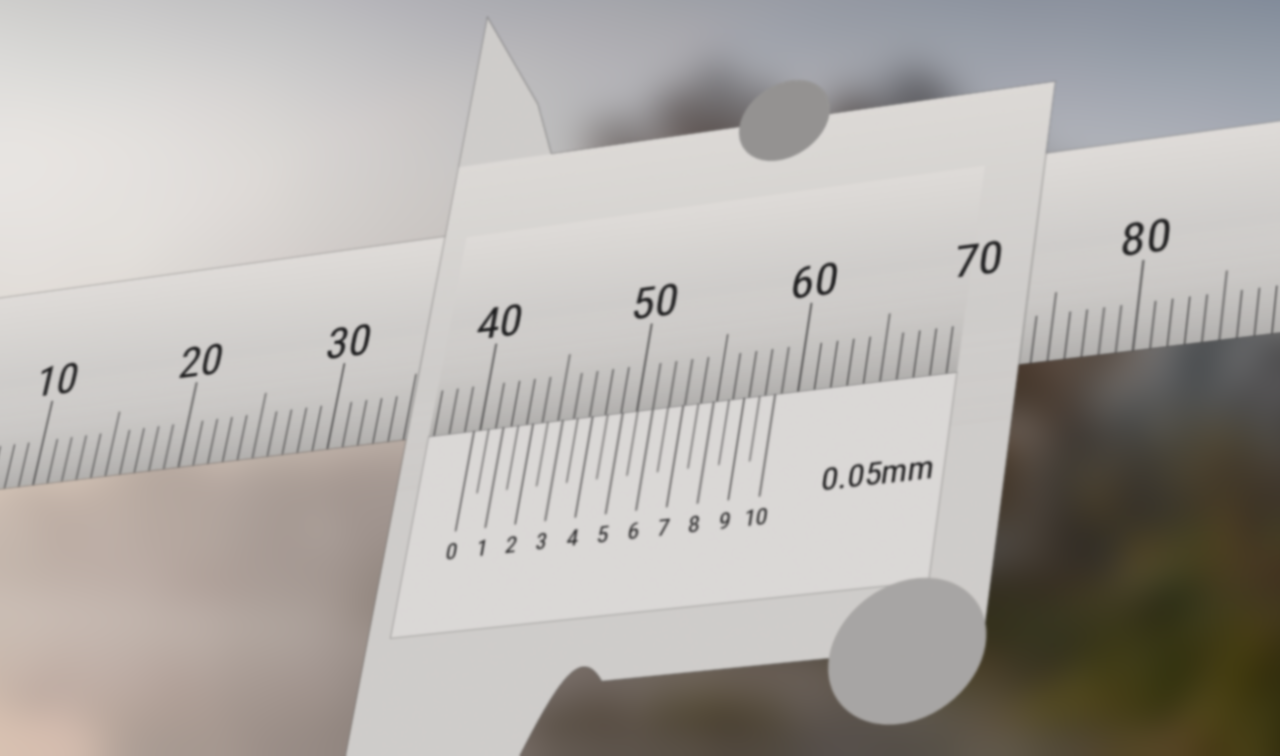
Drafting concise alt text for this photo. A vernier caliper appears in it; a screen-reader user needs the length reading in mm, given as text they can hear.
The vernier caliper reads 39.6 mm
